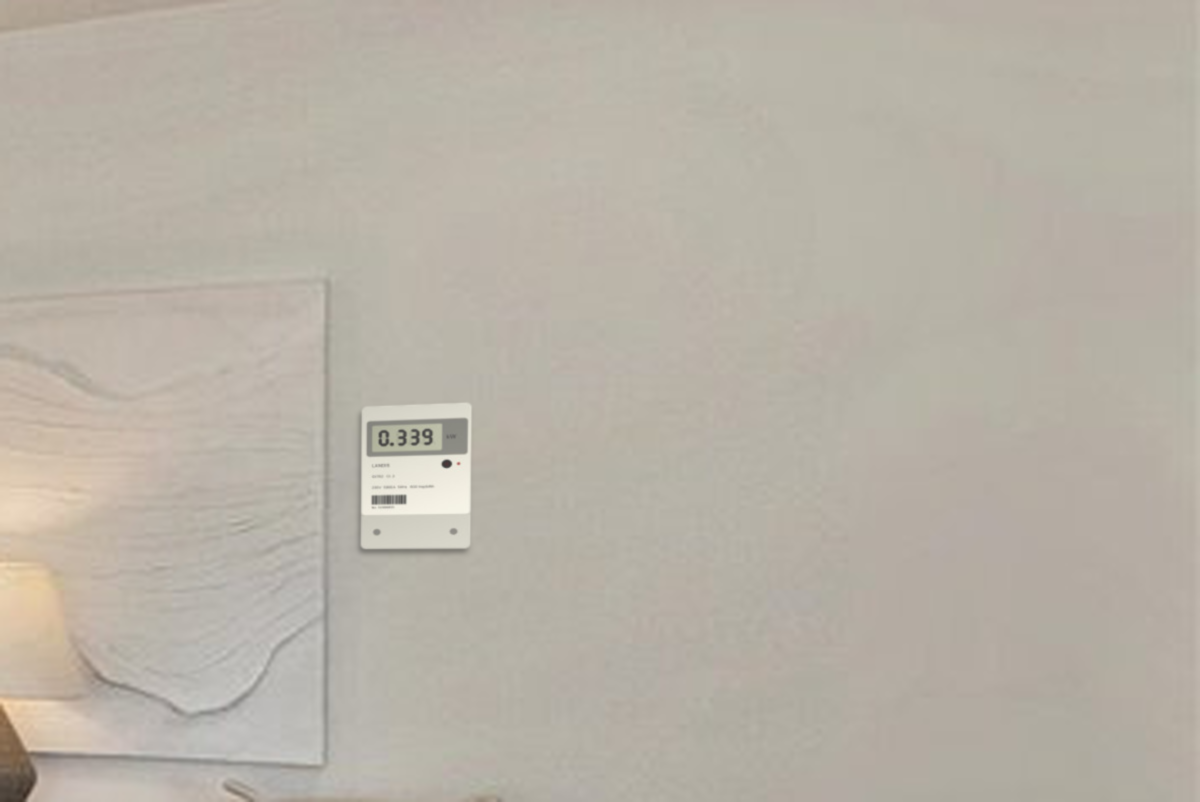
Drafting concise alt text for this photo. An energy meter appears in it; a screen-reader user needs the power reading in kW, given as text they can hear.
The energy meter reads 0.339 kW
